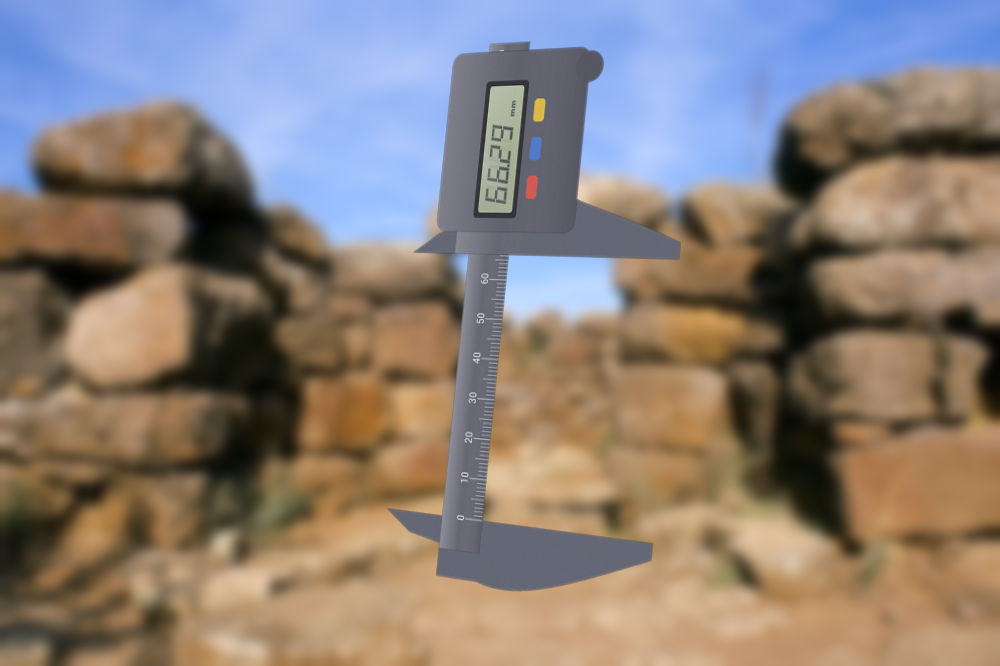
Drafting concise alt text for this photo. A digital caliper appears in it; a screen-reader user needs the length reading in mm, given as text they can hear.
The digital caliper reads 66.29 mm
